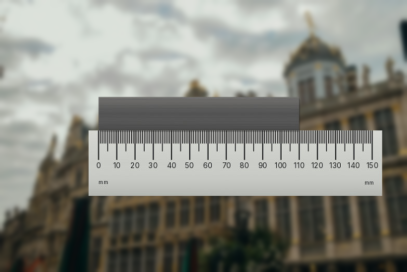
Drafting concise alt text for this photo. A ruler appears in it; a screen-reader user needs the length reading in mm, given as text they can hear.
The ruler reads 110 mm
